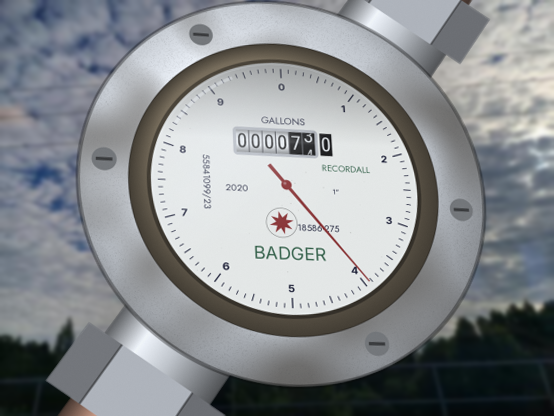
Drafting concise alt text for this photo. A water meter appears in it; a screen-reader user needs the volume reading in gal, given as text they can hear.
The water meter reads 733.9 gal
